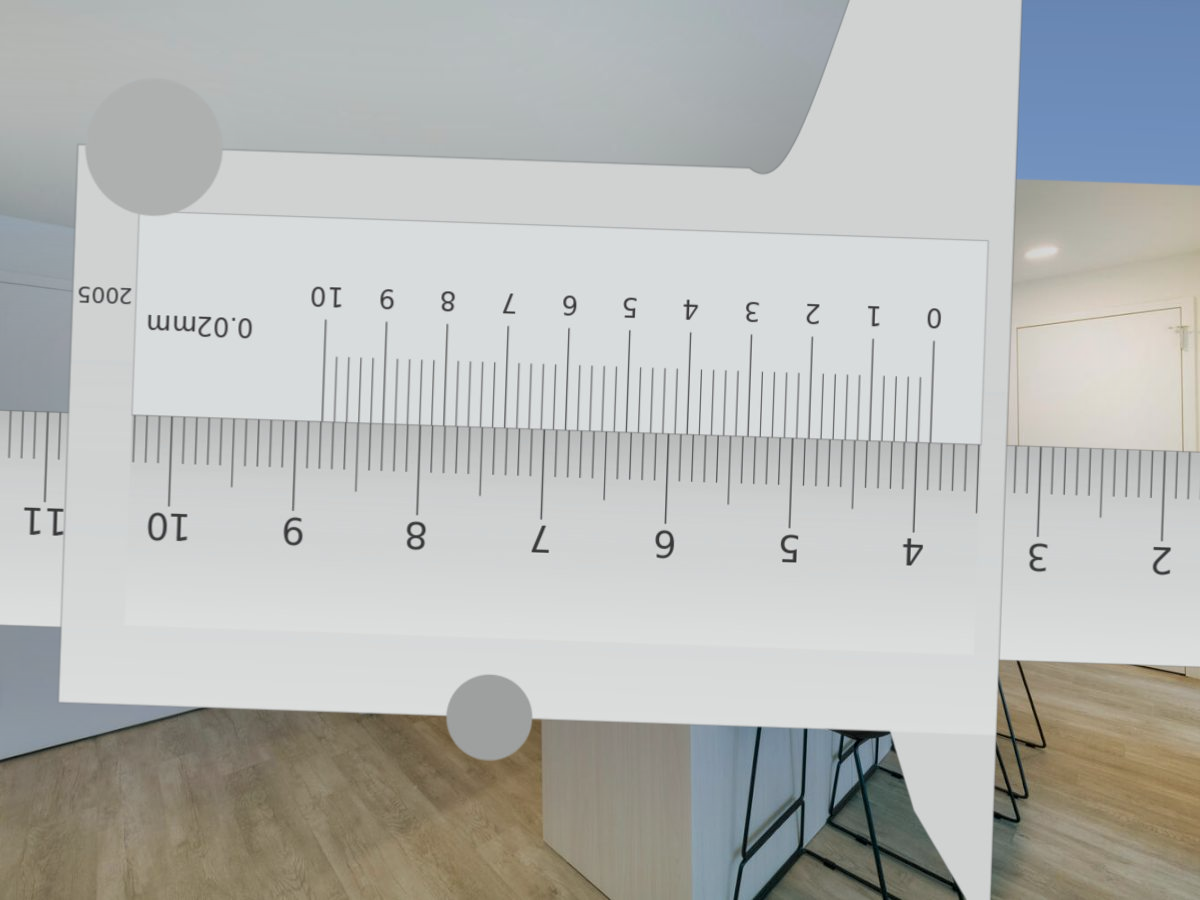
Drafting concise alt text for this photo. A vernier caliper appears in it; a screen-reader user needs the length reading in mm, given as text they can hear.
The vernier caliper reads 38.9 mm
